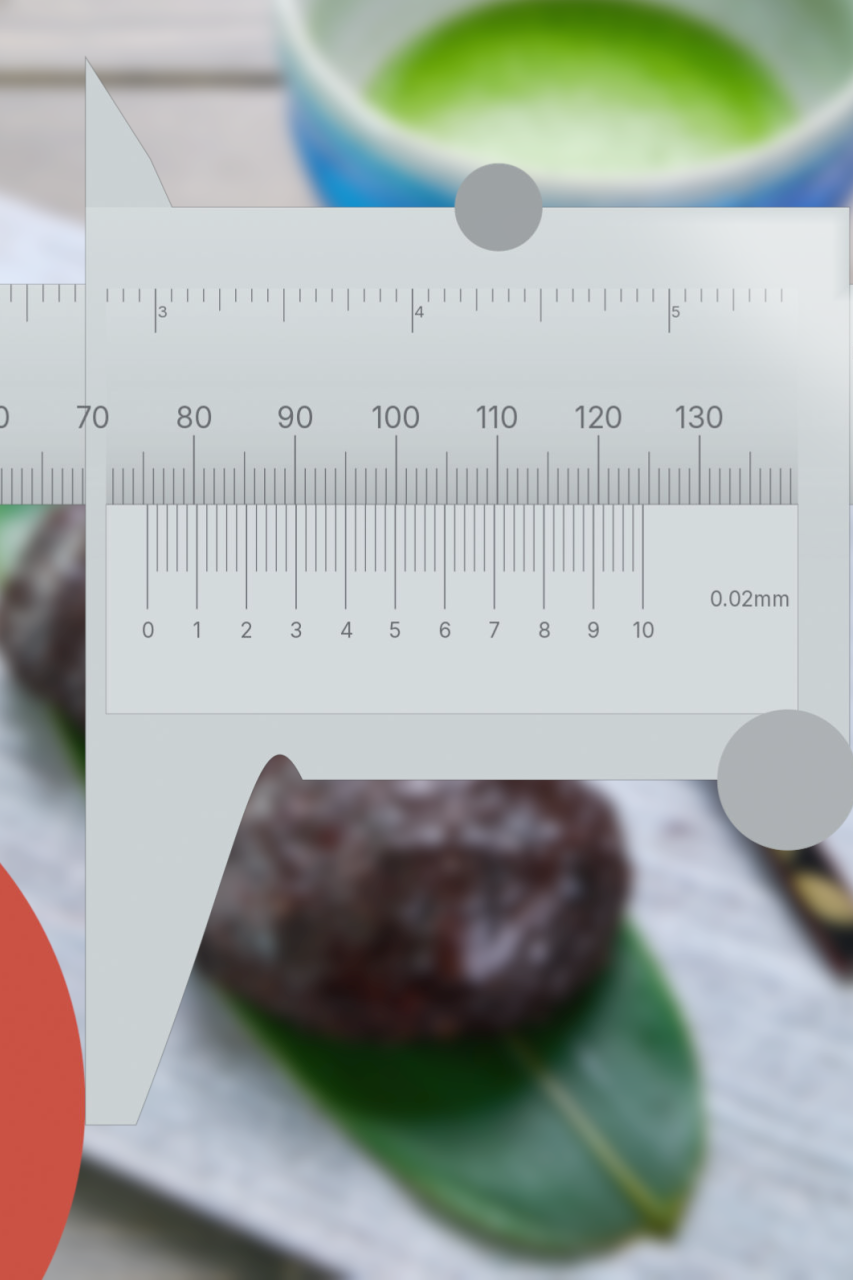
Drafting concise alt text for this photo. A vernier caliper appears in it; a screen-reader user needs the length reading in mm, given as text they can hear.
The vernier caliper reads 75.4 mm
